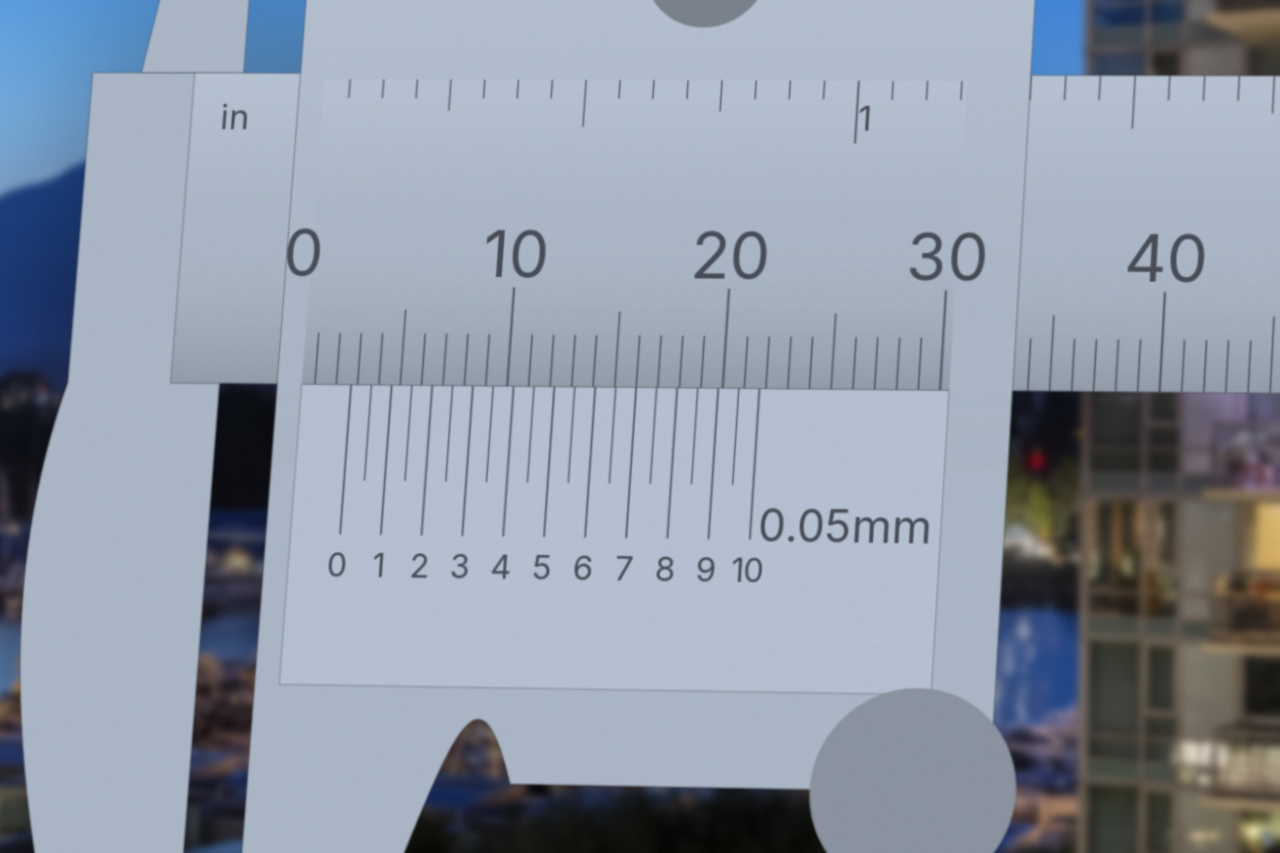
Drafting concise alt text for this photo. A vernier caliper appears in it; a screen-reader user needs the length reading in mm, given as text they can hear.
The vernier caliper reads 2.7 mm
